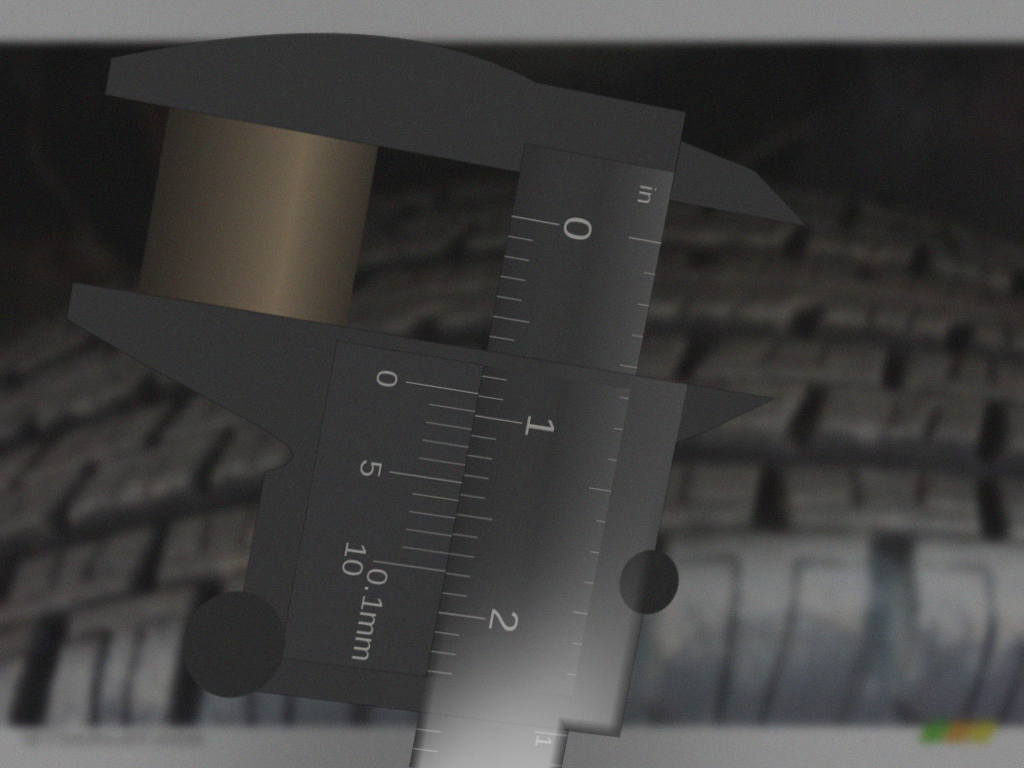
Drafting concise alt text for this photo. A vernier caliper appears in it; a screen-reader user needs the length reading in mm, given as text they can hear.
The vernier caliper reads 8.9 mm
